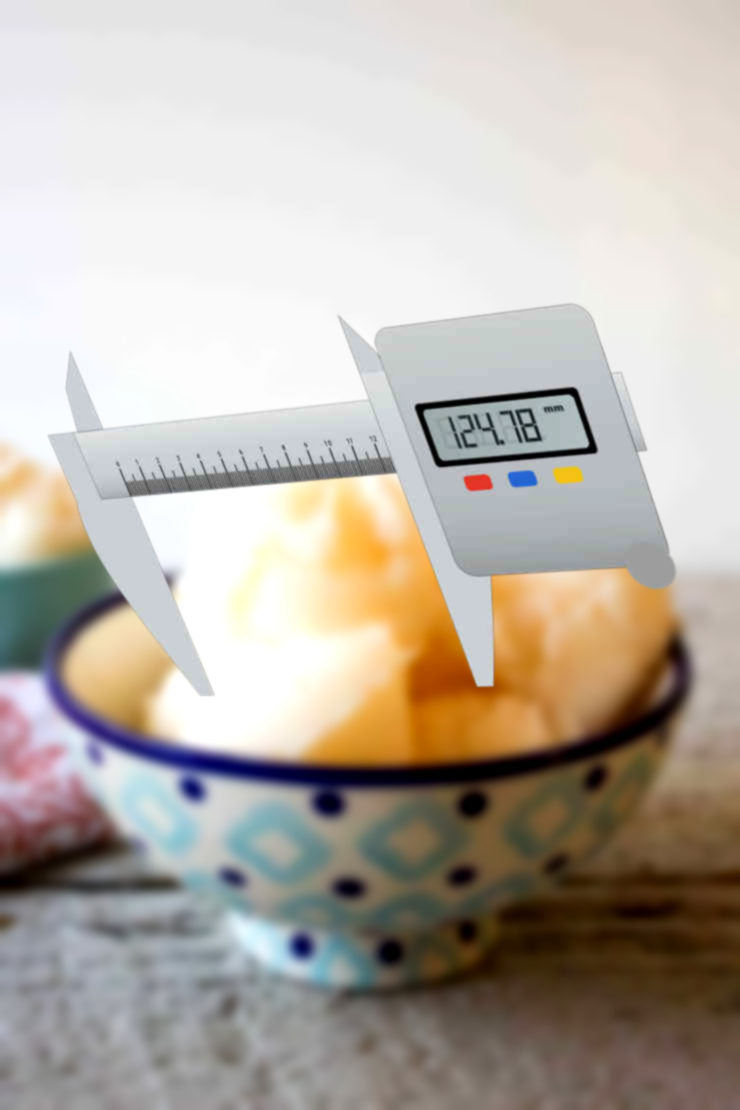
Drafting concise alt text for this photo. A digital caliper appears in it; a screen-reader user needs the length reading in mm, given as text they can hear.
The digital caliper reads 124.78 mm
